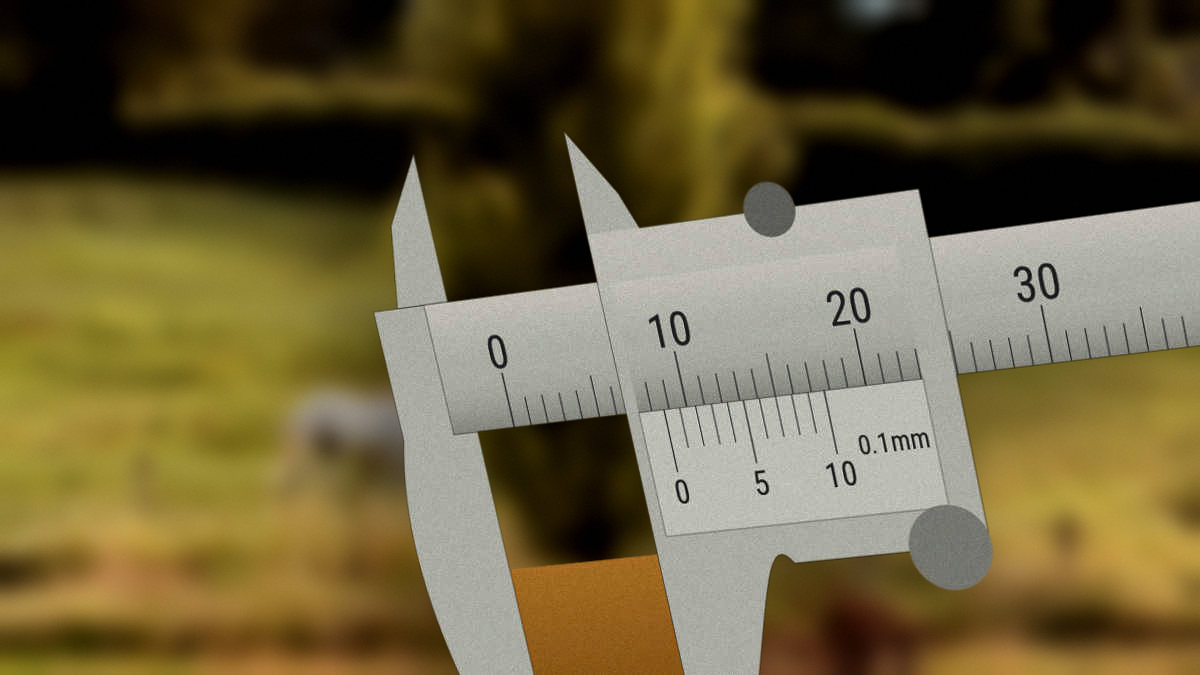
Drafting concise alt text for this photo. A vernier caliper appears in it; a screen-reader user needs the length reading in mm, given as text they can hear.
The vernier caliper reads 8.7 mm
